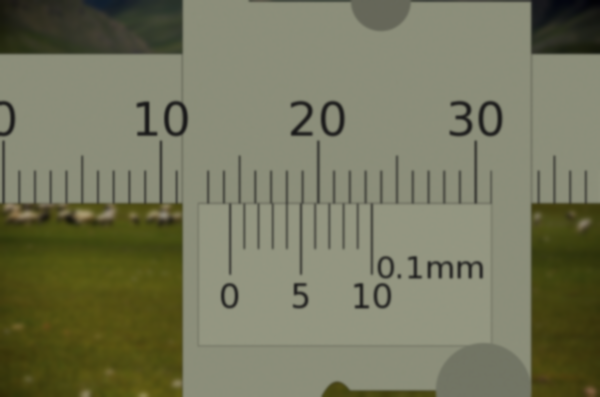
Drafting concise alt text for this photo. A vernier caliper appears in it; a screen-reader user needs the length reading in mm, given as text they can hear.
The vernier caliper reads 14.4 mm
